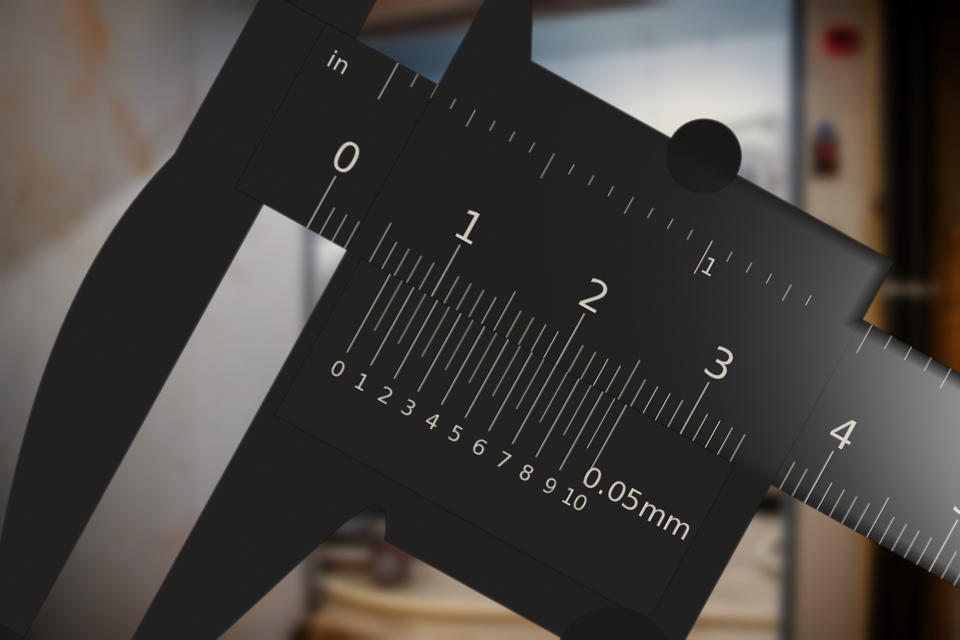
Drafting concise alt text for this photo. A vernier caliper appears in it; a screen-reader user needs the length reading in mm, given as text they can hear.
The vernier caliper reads 6.7 mm
